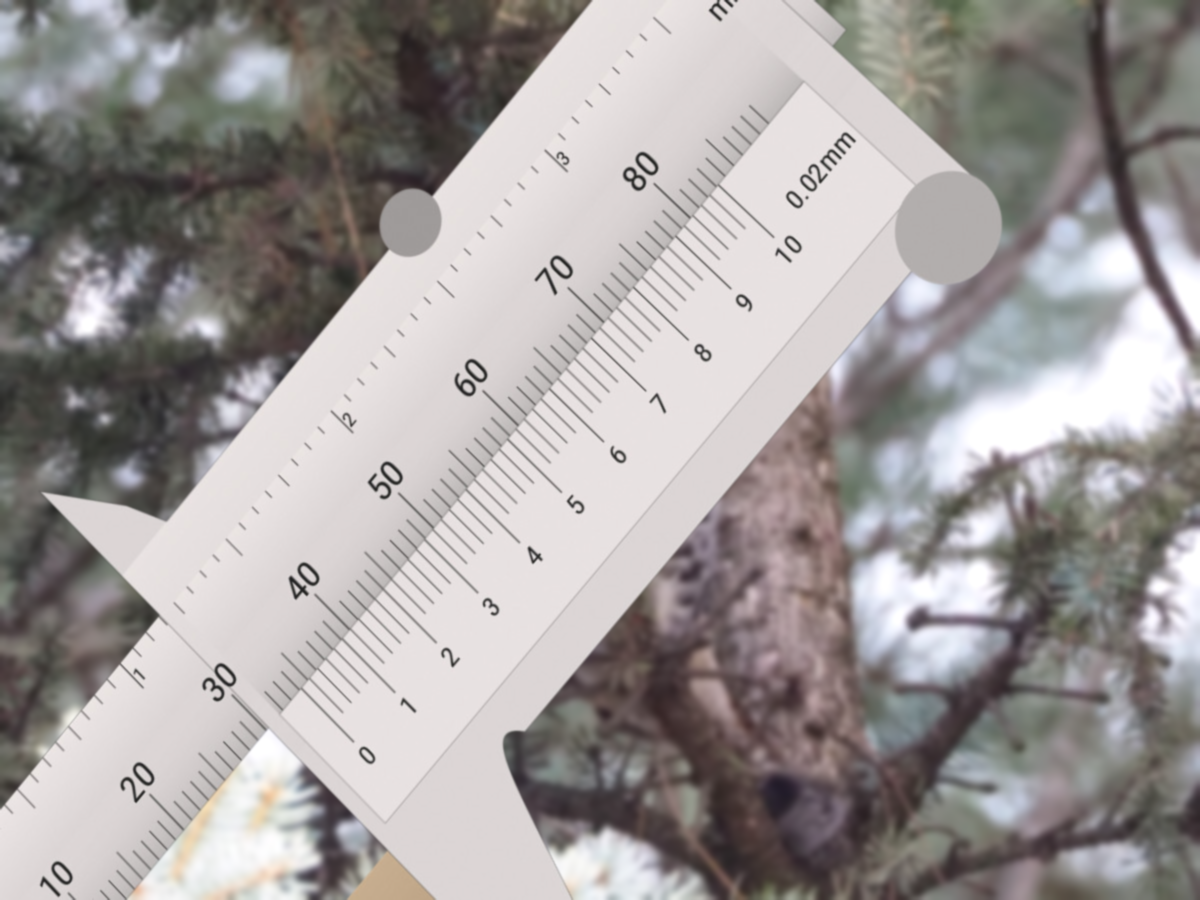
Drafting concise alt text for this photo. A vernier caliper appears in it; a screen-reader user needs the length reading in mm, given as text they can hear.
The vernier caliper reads 34.2 mm
